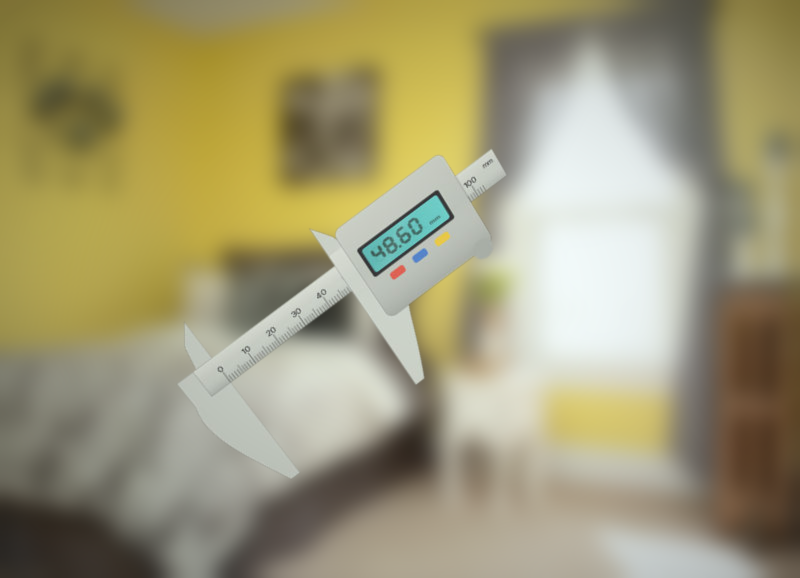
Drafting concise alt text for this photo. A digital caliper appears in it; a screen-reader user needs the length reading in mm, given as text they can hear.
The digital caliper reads 48.60 mm
